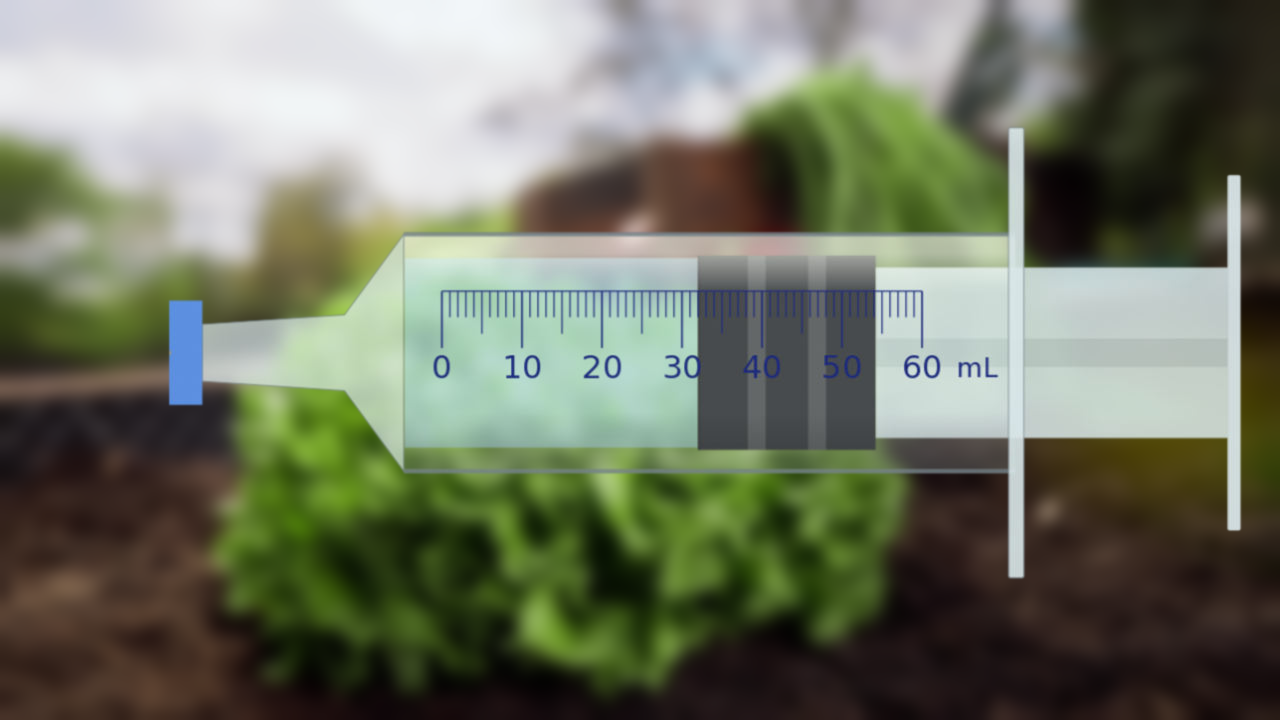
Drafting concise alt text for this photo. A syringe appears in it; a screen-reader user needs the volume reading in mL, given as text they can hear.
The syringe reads 32 mL
